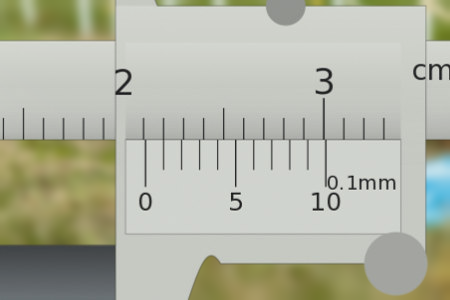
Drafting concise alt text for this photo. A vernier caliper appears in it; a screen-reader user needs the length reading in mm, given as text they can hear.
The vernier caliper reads 21.1 mm
